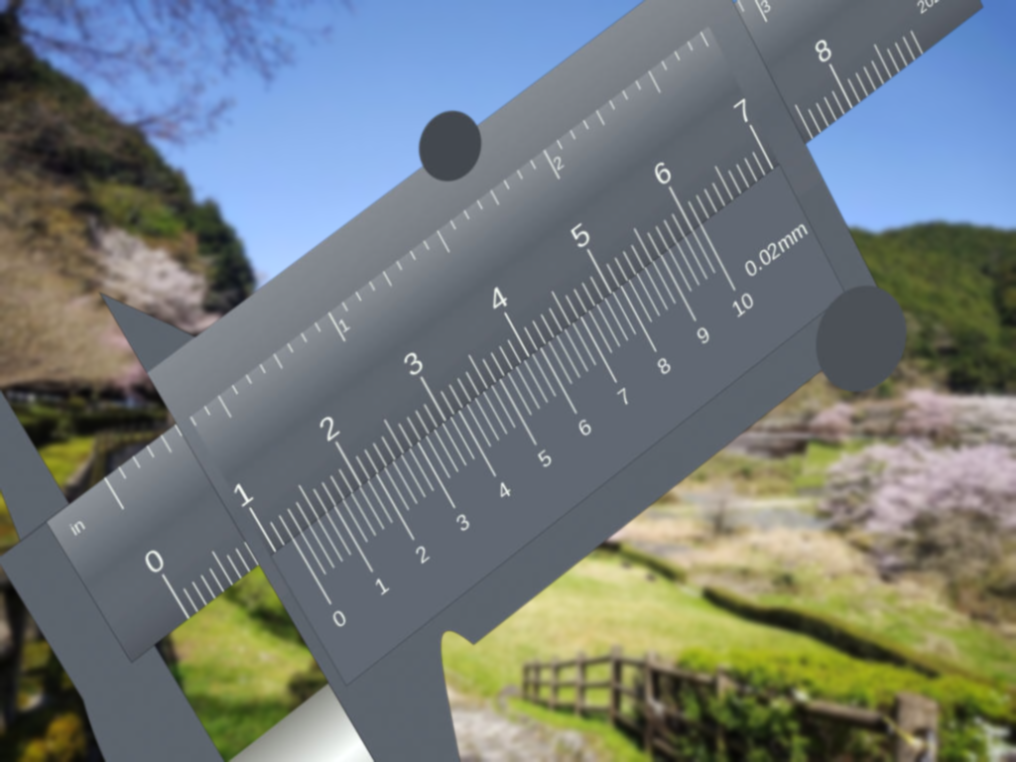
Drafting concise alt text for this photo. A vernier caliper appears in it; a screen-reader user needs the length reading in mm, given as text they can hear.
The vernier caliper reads 12.0 mm
